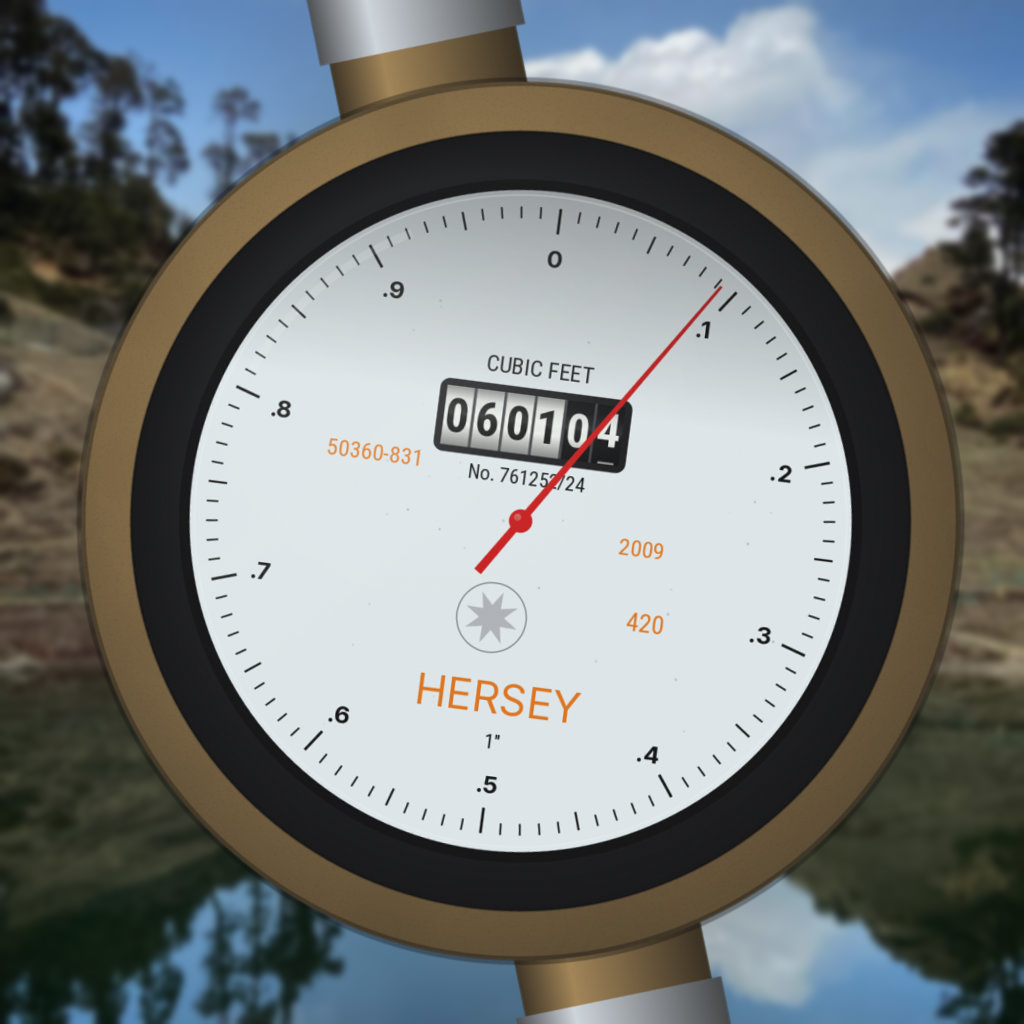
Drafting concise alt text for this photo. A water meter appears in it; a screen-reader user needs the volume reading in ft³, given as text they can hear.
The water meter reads 60104.09 ft³
